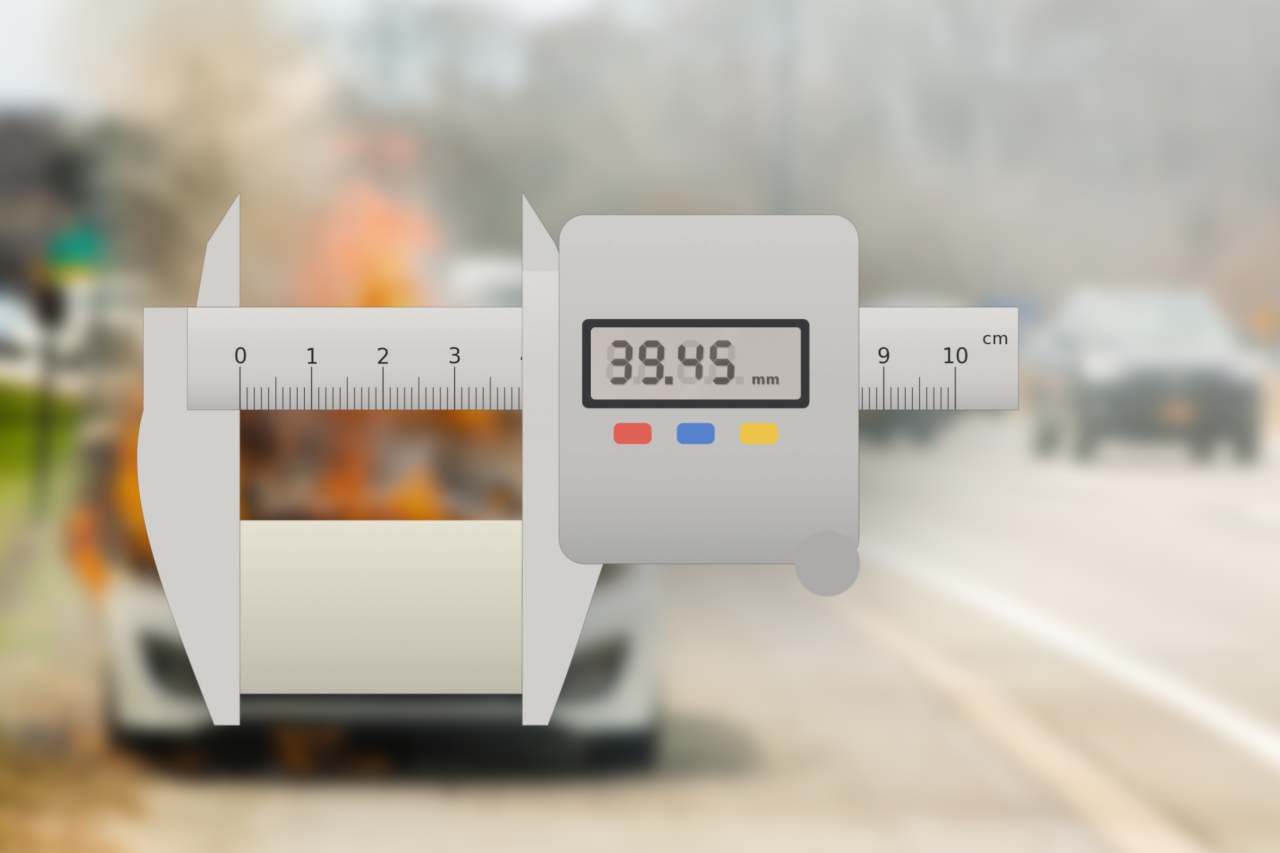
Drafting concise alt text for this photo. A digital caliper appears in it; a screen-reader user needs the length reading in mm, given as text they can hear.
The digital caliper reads 39.45 mm
